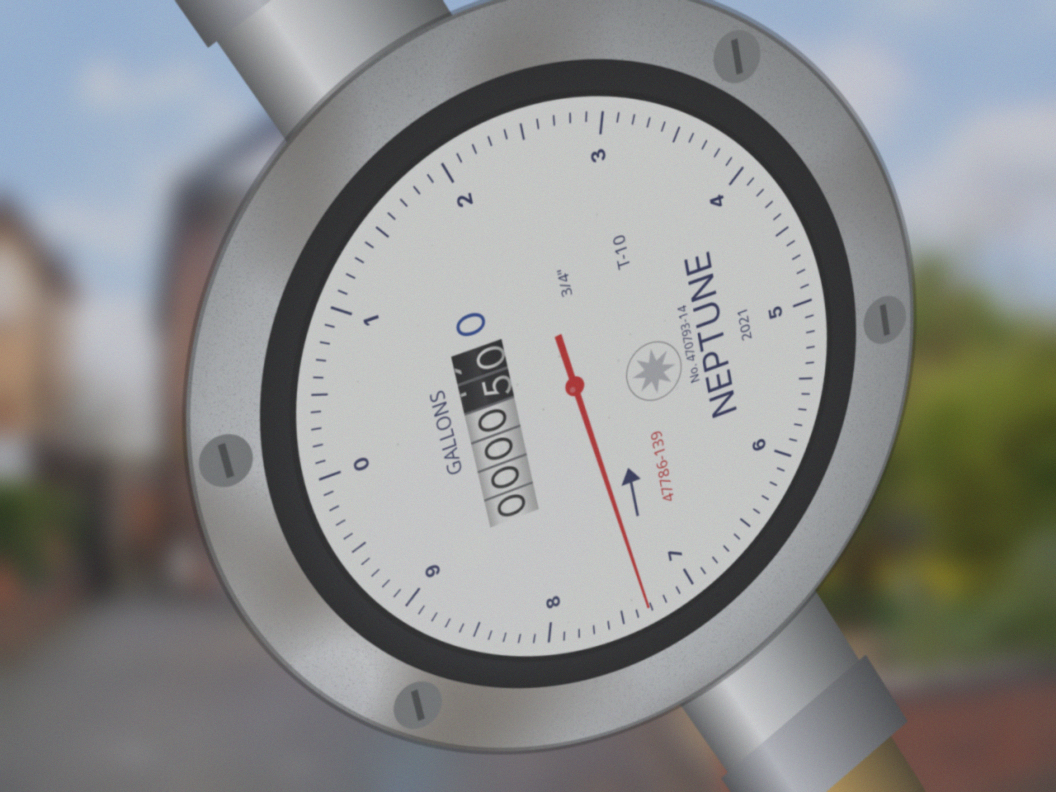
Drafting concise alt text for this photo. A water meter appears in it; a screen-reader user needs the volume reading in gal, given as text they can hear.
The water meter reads 497.3 gal
